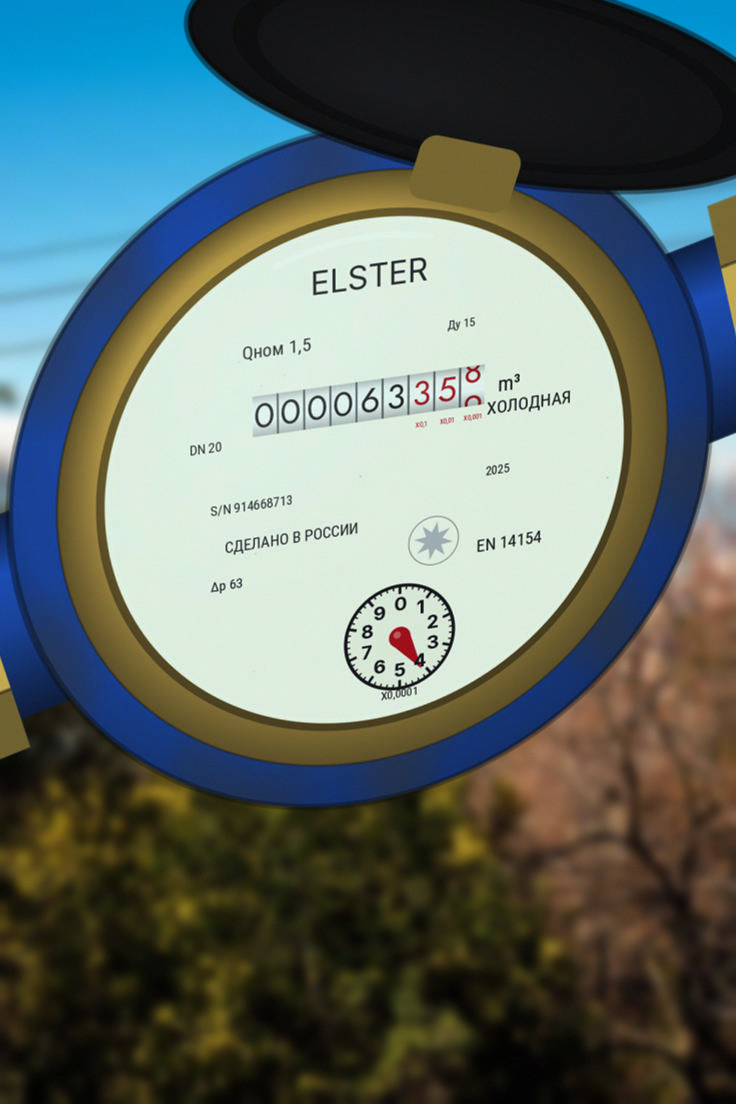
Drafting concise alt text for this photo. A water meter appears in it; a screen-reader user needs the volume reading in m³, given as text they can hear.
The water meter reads 63.3584 m³
